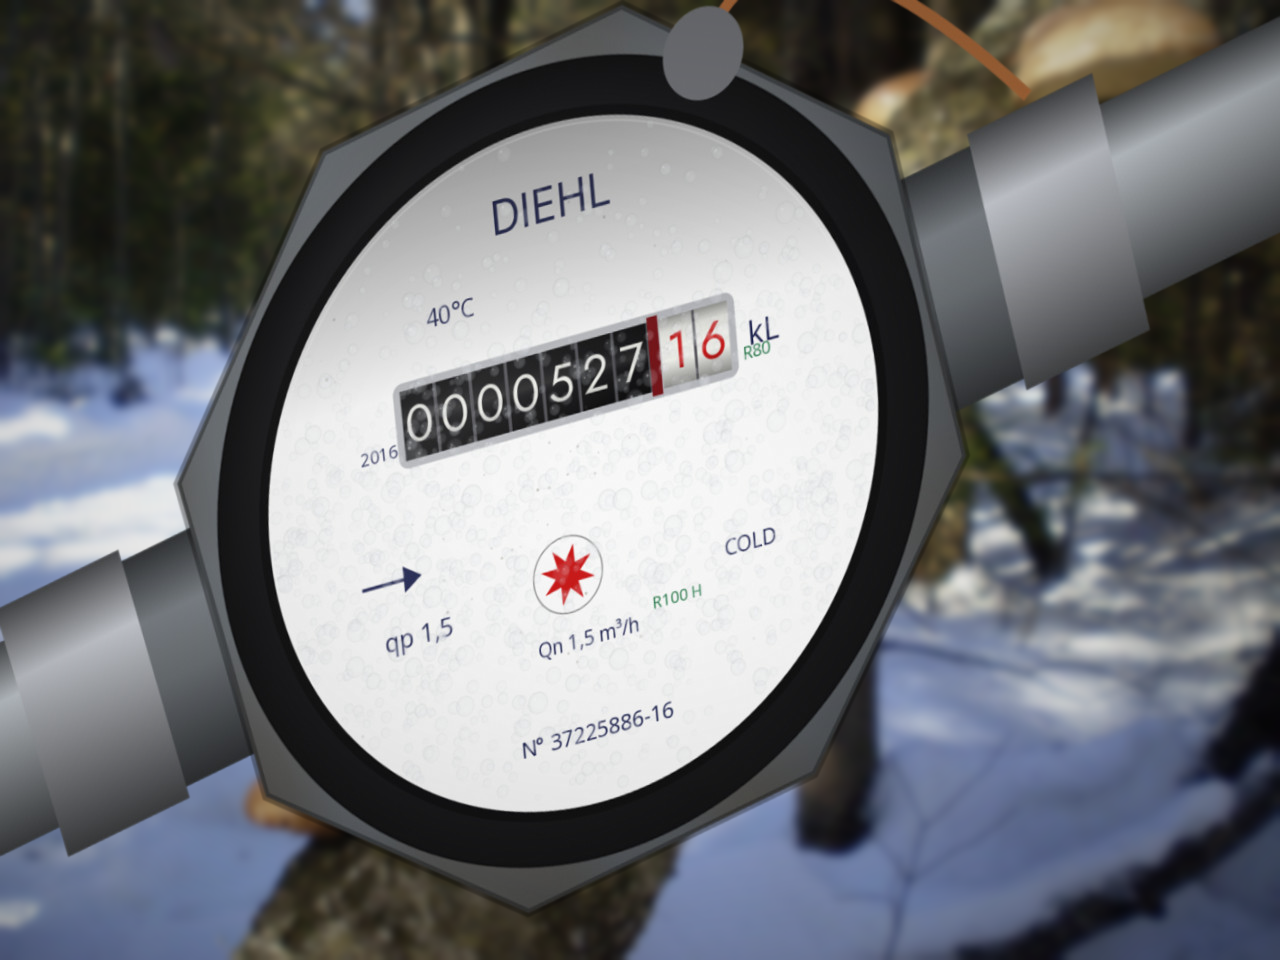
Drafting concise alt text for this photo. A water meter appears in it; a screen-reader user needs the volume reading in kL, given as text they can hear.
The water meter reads 527.16 kL
